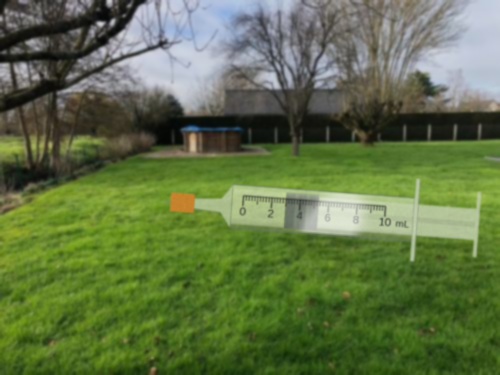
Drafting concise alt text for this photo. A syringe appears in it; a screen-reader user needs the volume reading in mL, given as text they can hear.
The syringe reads 3 mL
